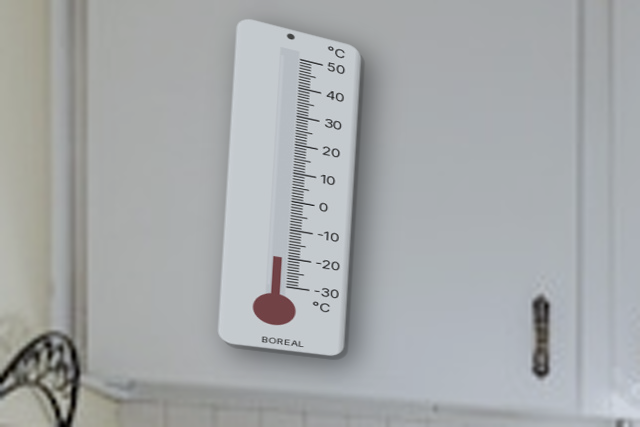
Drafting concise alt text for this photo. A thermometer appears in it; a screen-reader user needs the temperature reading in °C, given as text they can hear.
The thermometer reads -20 °C
